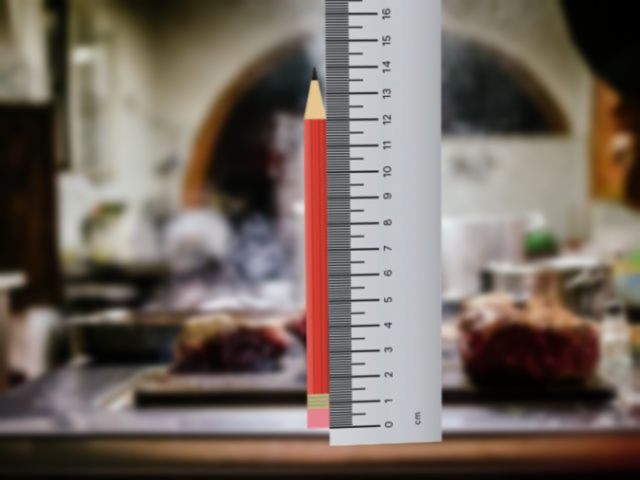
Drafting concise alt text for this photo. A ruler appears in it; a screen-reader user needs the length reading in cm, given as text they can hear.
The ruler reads 14 cm
